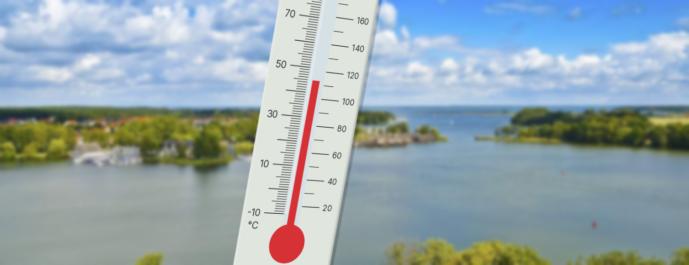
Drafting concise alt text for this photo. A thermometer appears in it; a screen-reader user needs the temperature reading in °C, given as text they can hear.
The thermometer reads 45 °C
